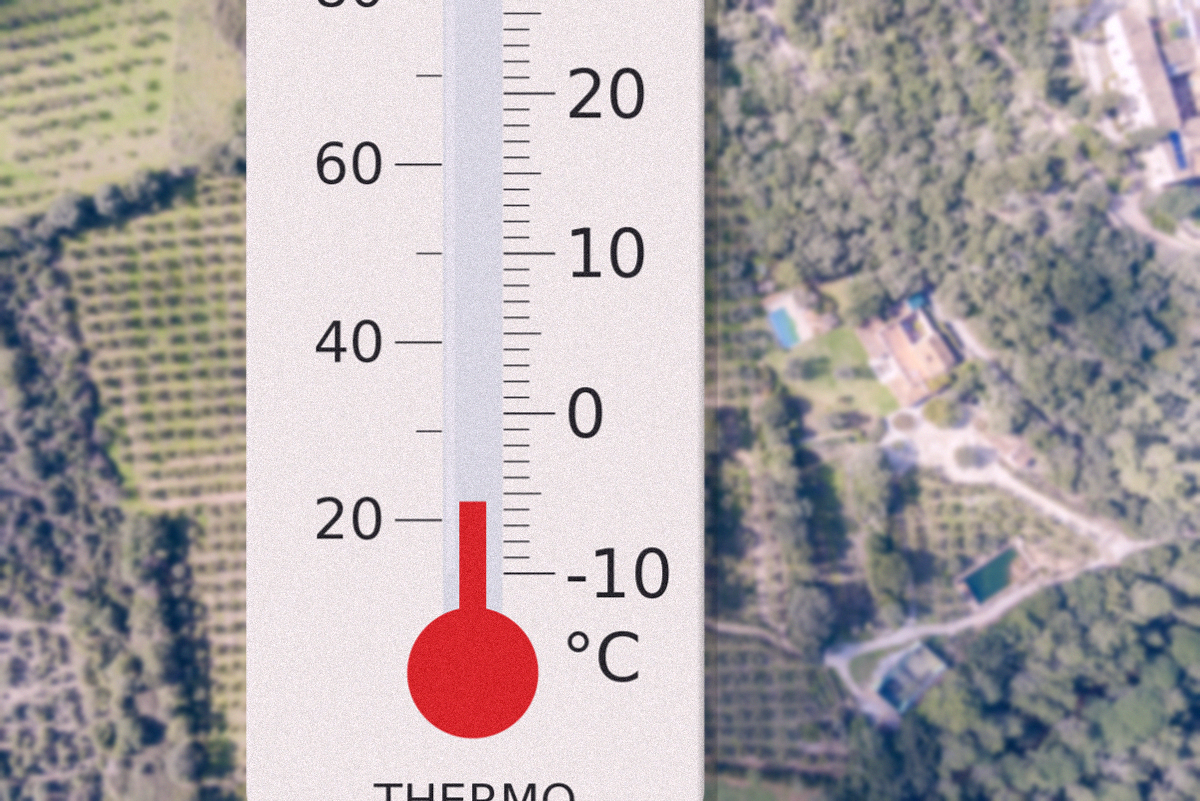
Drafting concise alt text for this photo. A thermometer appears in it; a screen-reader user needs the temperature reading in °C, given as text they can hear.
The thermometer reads -5.5 °C
